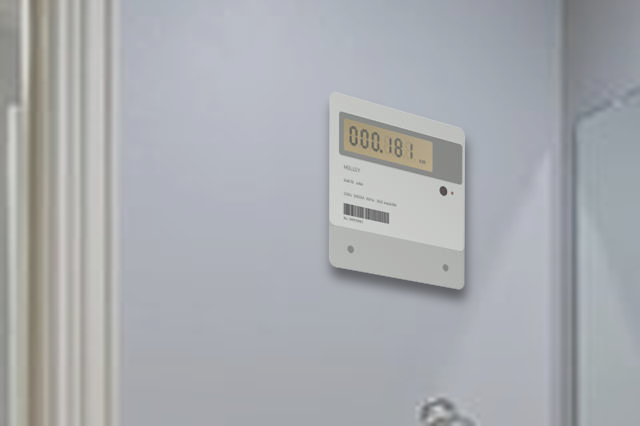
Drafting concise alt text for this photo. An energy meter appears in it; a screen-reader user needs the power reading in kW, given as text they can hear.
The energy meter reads 0.181 kW
